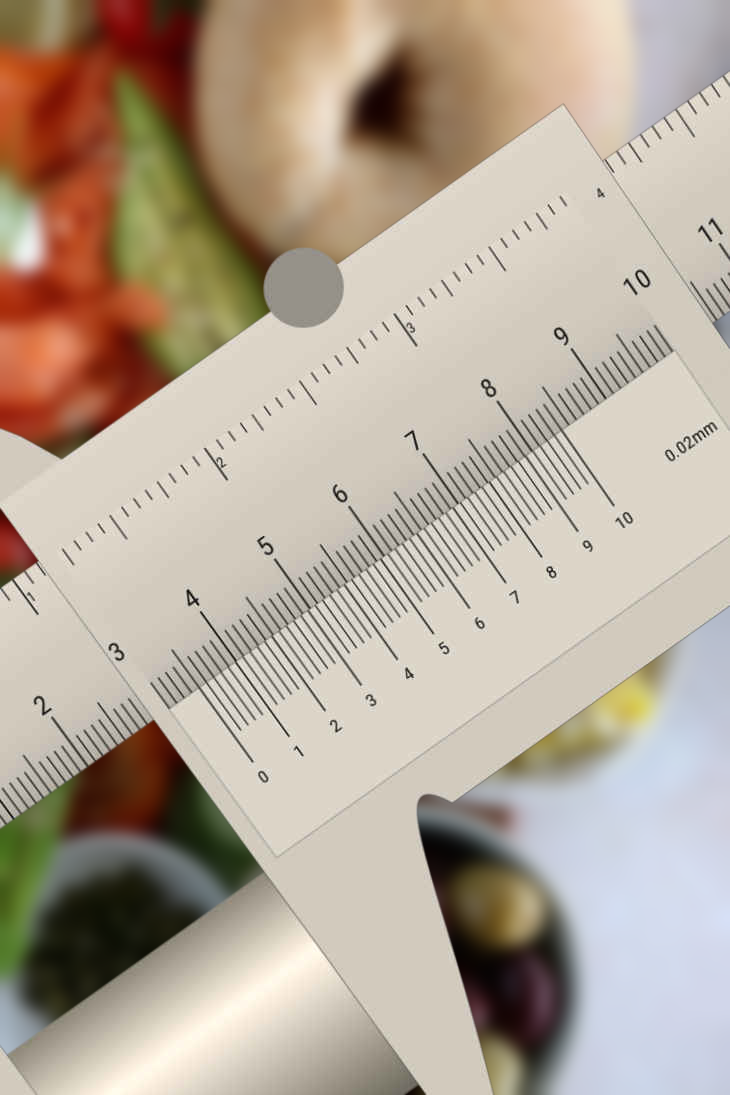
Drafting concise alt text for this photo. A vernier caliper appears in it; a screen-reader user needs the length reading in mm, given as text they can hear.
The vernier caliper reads 35.0 mm
